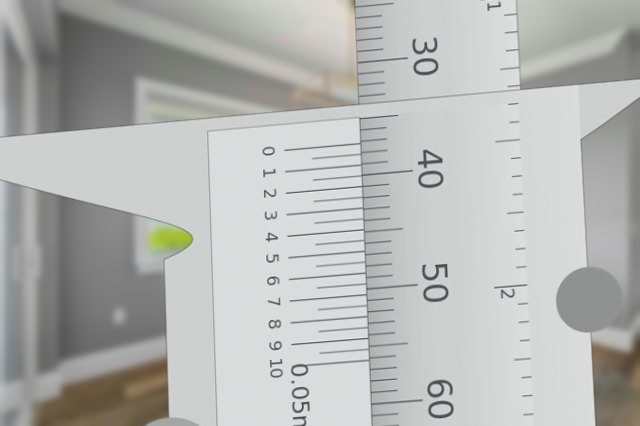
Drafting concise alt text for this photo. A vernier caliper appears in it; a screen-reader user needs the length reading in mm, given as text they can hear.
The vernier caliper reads 37.2 mm
